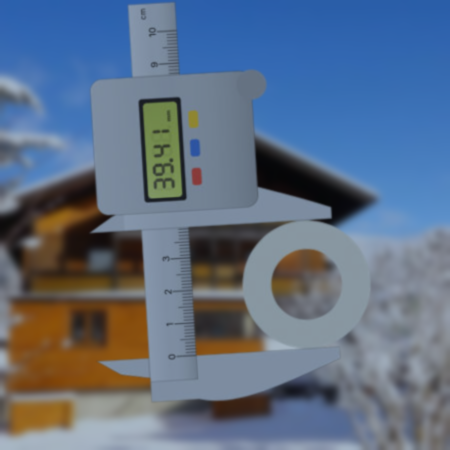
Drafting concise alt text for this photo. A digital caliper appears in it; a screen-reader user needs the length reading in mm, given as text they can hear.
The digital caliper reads 39.41 mm
